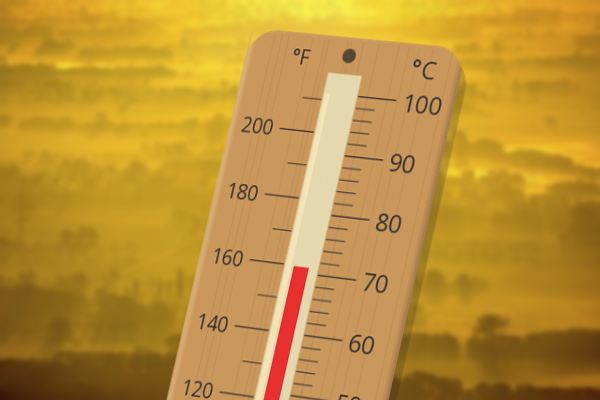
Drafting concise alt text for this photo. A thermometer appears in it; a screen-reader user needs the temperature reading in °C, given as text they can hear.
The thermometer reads 71 °C
